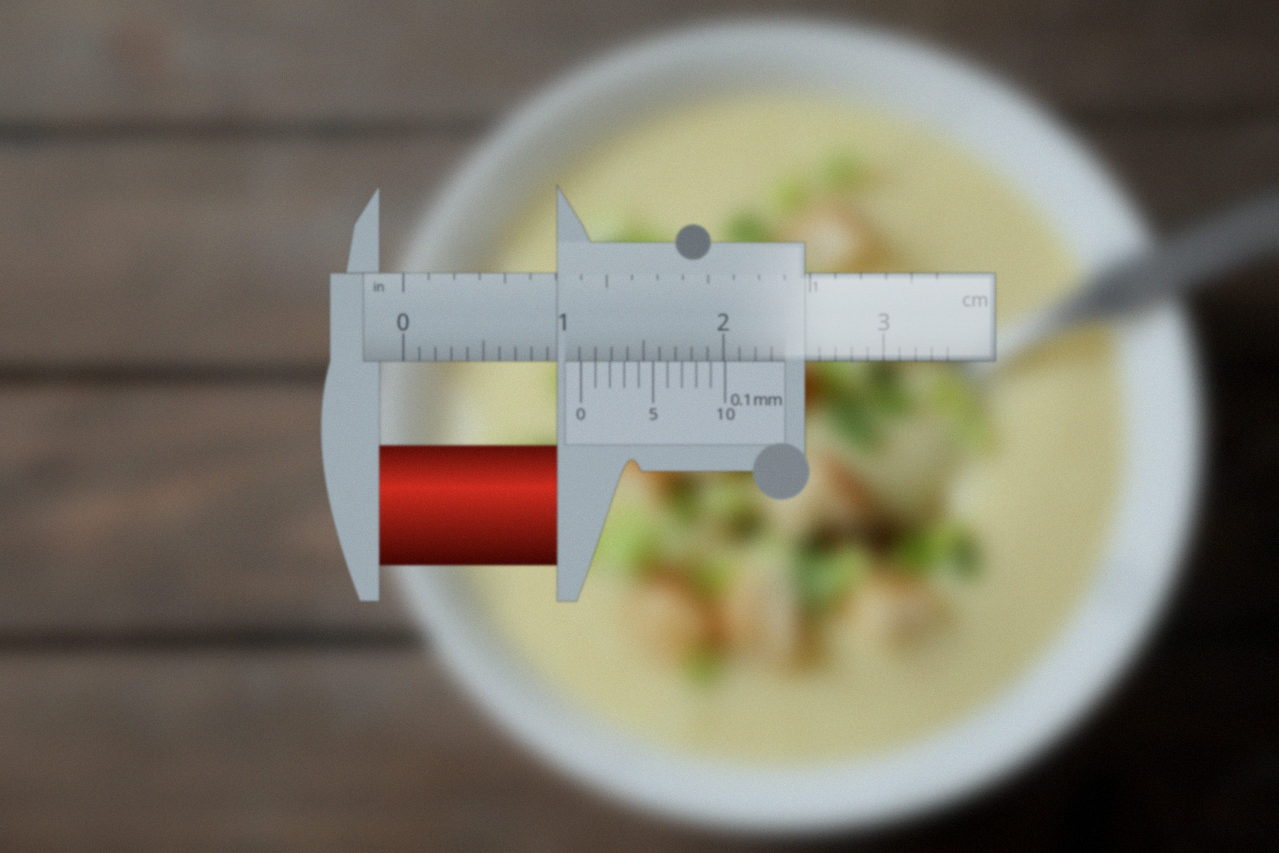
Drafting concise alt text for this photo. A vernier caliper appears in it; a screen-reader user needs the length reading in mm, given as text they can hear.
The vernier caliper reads 11.1 mm
